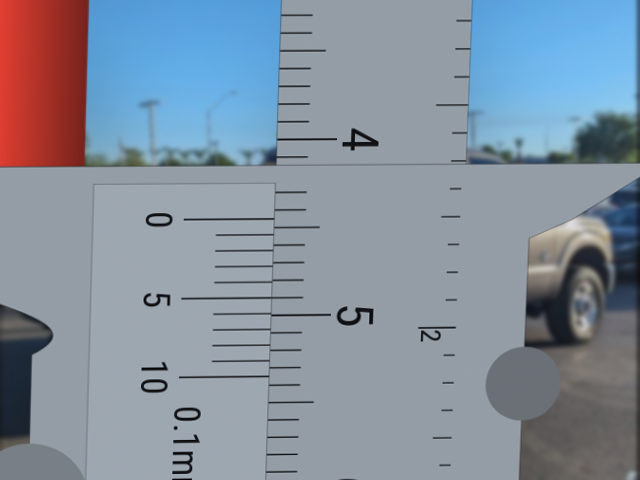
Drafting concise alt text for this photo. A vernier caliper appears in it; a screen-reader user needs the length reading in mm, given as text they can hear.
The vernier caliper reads 44.5 mm
